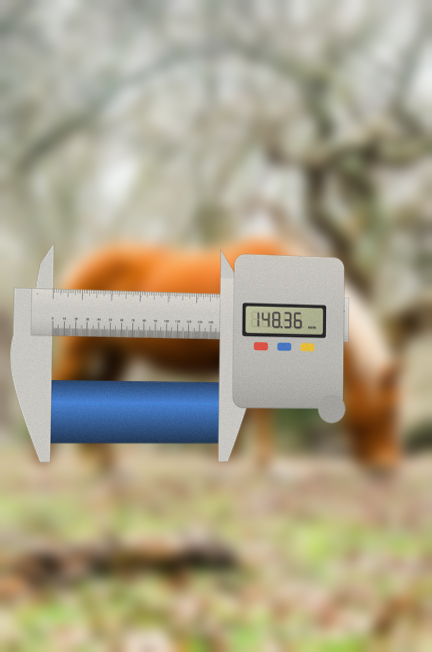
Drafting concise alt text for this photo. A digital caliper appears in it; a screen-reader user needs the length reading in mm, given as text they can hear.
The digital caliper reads 148.36 mm
